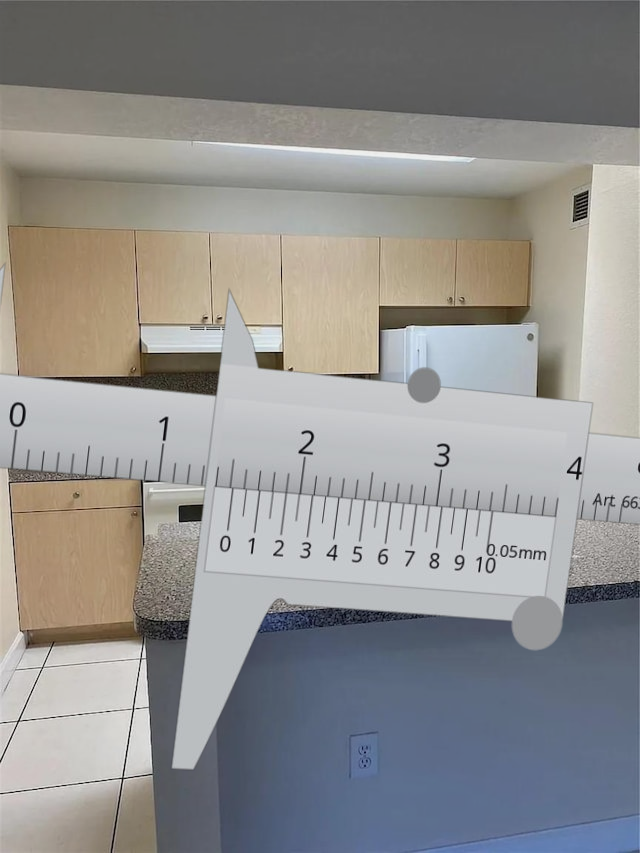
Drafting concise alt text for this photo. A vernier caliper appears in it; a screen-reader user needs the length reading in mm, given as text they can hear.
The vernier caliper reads 15.2 mm
